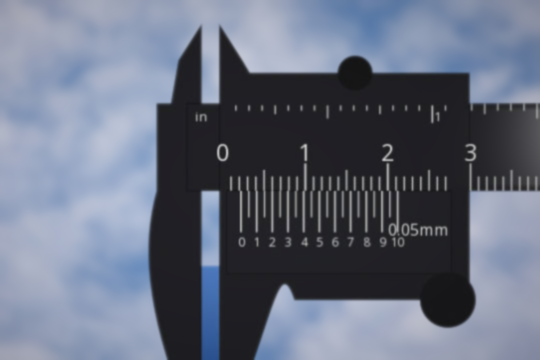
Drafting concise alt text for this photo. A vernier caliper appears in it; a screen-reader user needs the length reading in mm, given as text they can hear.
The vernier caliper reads 2.2 mm
